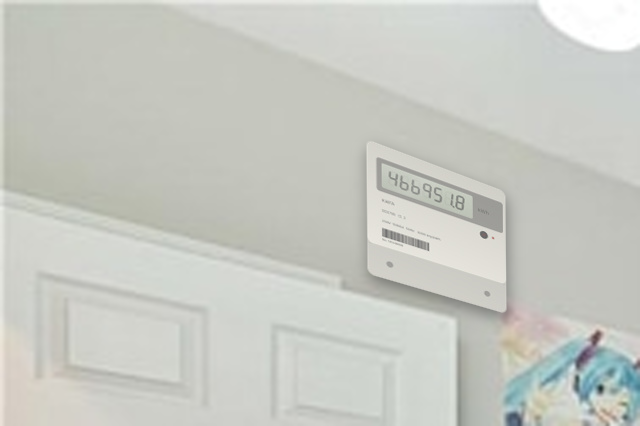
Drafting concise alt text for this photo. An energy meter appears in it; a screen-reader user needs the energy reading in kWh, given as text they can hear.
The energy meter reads 466951.8 kWh
